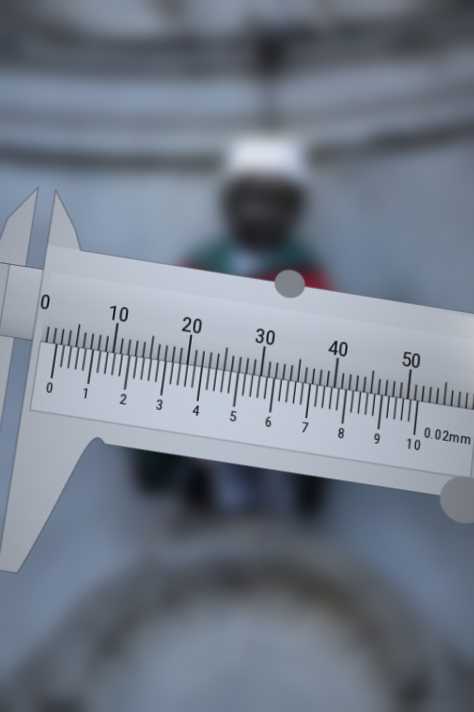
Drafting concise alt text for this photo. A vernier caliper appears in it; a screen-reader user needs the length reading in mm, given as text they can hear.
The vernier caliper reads 2.4 mm
